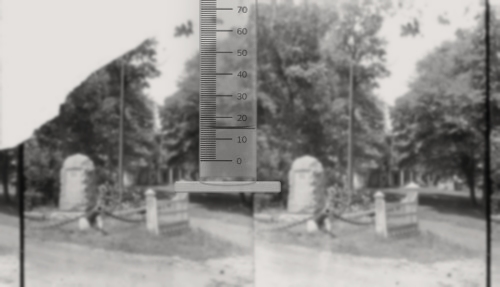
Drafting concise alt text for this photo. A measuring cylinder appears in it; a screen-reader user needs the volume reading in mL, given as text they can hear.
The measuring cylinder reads 15 mL
